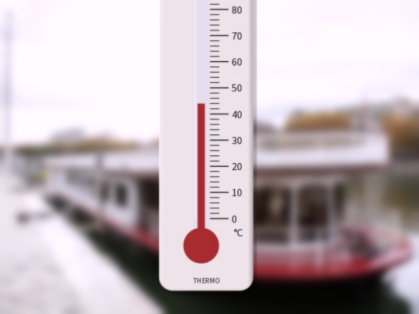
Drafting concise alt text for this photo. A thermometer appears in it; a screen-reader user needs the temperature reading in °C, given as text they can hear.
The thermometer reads 44 °C
